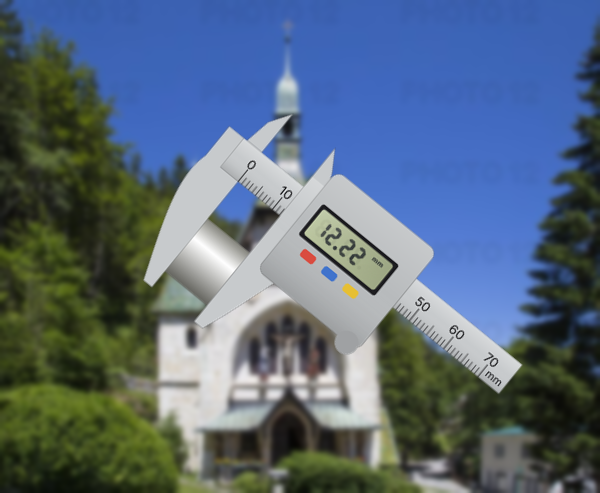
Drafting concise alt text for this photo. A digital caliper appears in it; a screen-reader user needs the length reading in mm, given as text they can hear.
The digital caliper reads 12.22 mm
